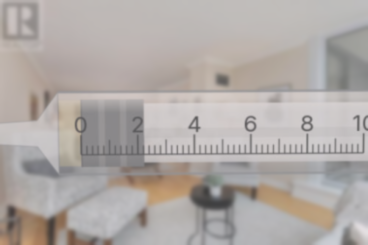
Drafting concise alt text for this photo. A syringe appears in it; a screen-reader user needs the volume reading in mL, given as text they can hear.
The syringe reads 0 mL
